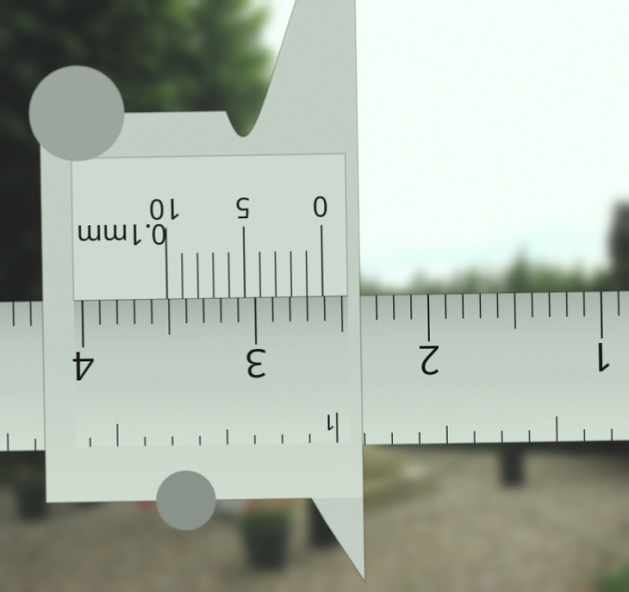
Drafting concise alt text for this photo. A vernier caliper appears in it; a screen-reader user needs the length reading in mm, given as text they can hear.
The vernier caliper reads 26.1 mm
